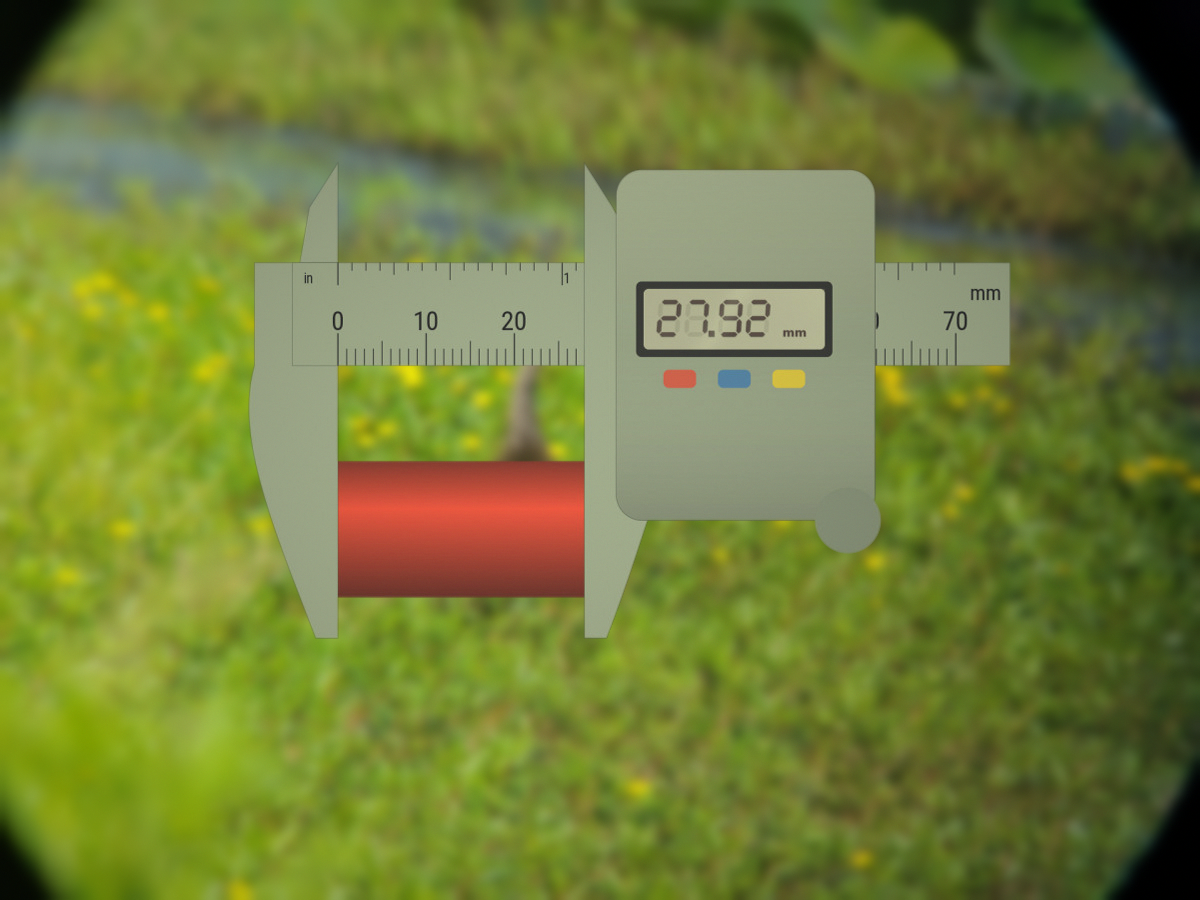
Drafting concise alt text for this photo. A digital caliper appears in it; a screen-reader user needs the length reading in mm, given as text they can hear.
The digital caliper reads 27.92 mm
